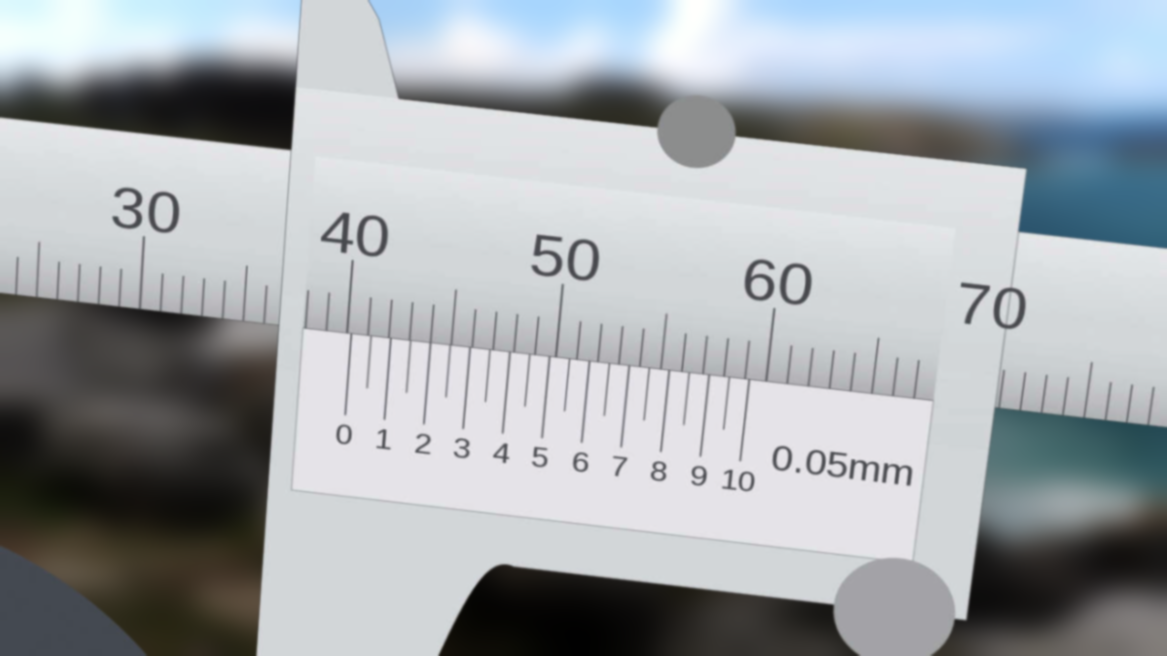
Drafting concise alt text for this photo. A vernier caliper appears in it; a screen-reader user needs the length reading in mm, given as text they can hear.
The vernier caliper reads 40.2 mm
